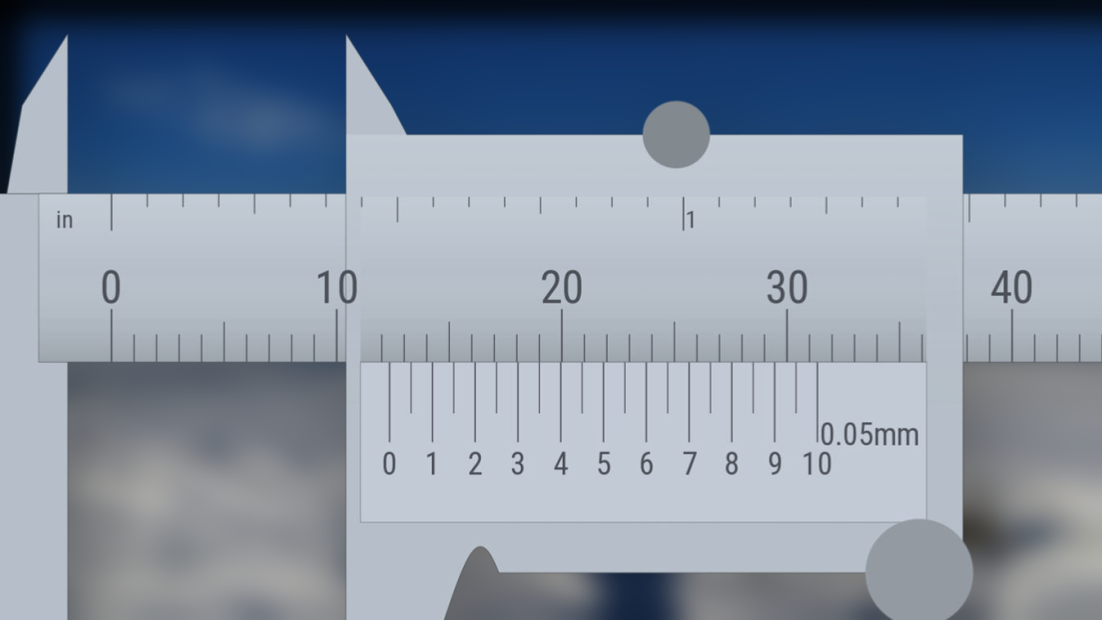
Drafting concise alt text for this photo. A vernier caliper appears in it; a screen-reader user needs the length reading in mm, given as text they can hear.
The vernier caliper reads 12.35 mm
